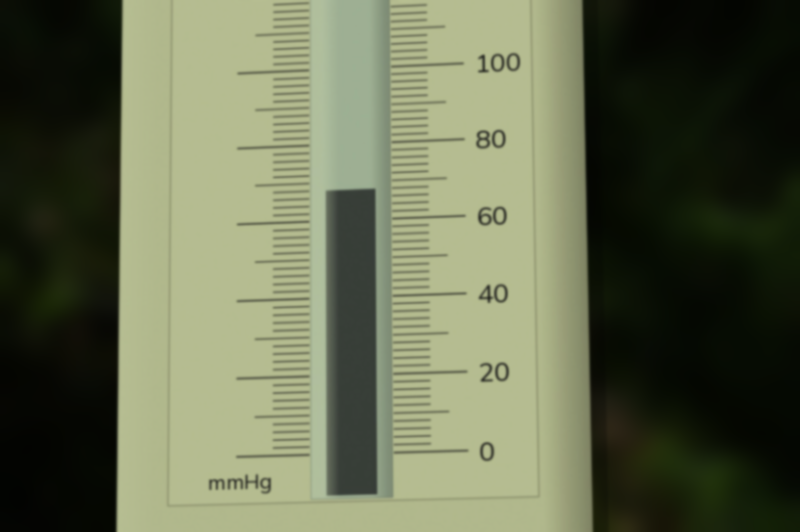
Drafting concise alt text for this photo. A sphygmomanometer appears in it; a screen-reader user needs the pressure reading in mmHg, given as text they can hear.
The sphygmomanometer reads 68 mmHg
